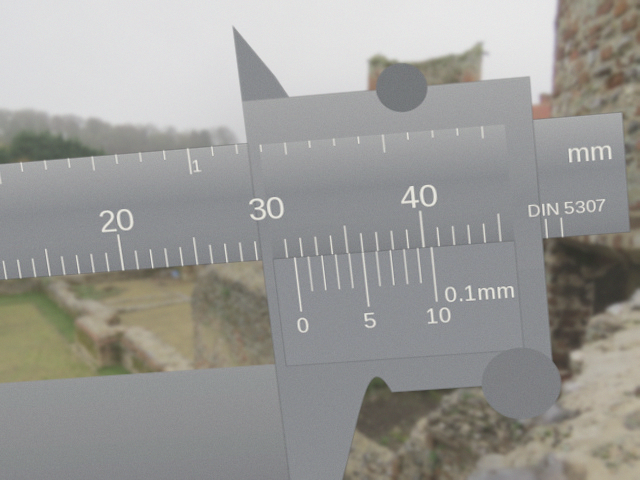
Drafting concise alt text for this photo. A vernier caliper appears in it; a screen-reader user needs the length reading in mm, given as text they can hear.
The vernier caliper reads 31.5 mm
